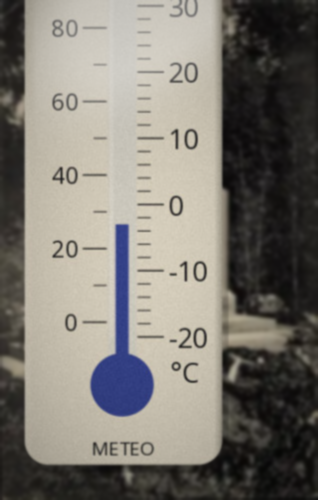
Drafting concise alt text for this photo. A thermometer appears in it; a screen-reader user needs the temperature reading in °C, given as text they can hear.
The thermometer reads -3 °C
